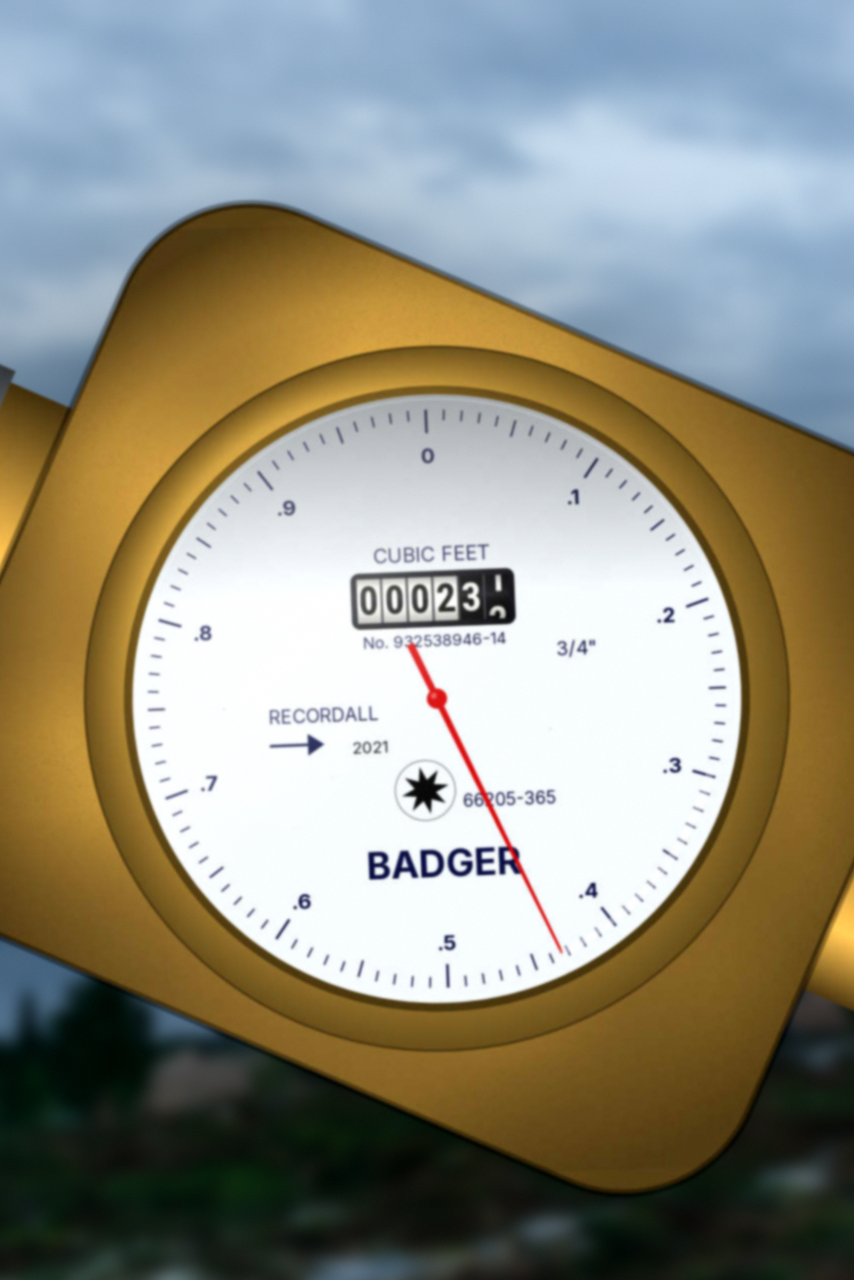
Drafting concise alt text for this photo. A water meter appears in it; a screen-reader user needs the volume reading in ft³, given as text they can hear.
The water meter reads 231.43 ft³
